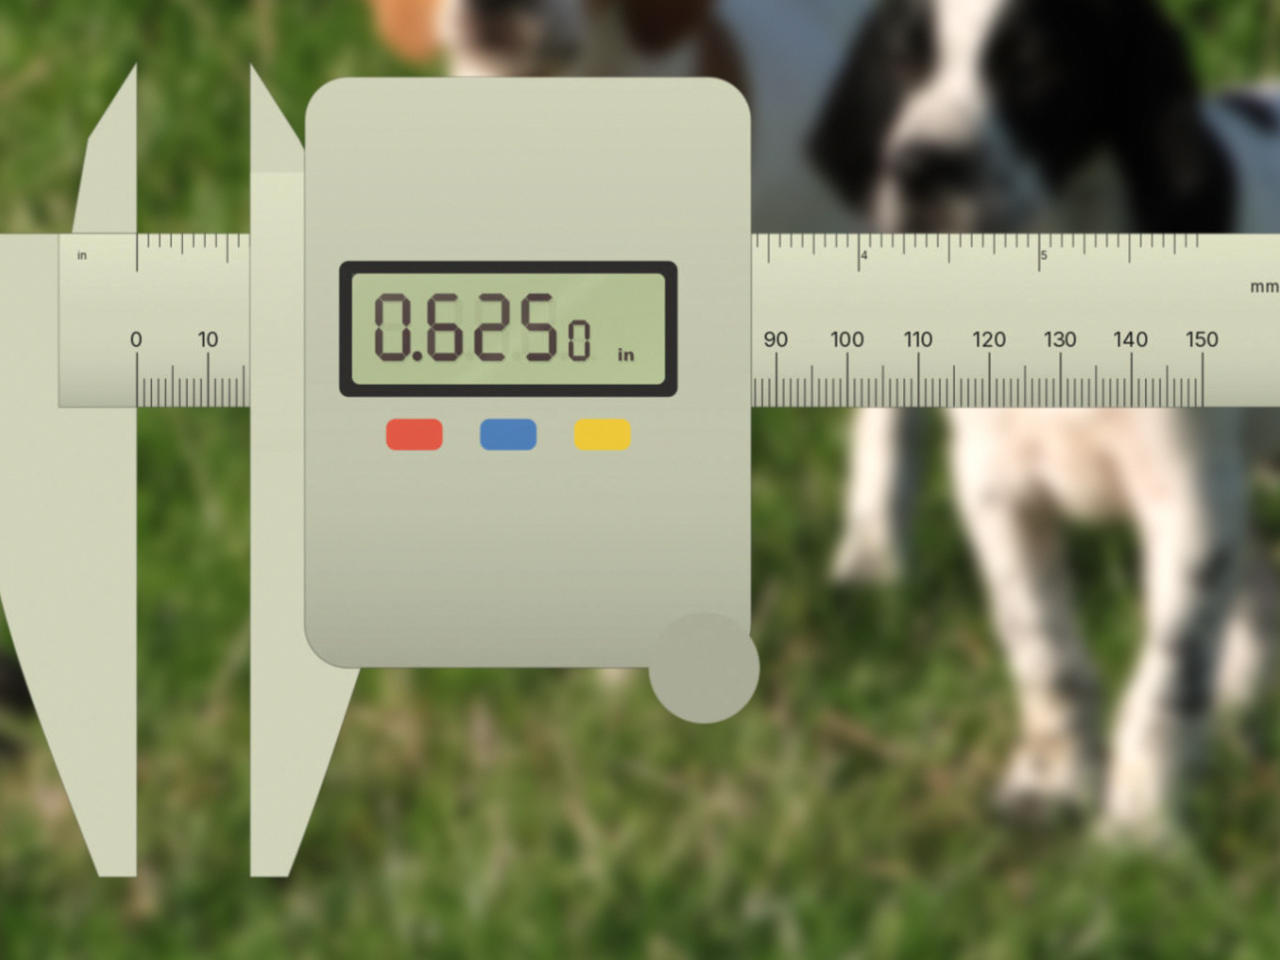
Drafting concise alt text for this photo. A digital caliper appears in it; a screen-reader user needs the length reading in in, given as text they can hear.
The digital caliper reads 0.6250 in
